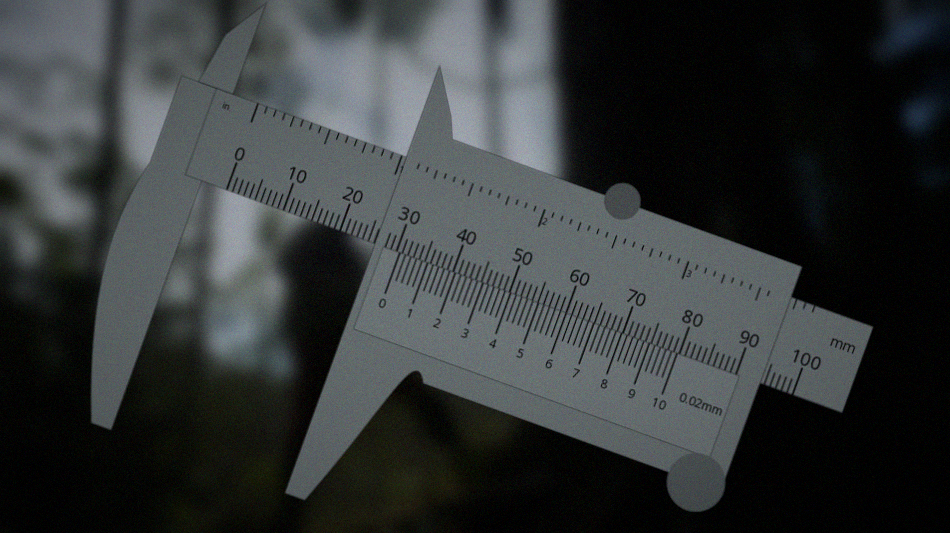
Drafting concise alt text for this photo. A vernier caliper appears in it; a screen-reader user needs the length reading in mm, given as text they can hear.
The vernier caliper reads 30.6 mm
